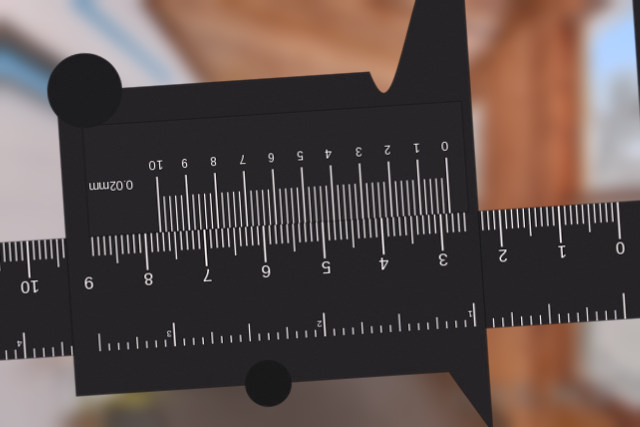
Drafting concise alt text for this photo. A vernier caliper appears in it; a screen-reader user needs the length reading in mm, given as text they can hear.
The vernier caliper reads 28.4 mm
